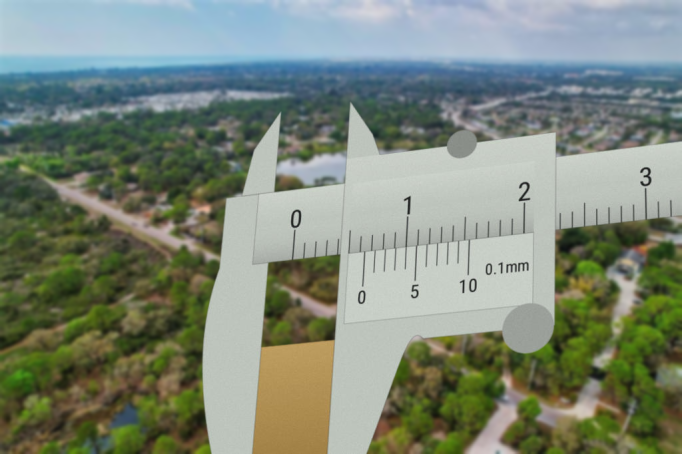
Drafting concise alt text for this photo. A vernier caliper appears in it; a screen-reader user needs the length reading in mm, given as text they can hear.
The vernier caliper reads 6.4 mm
